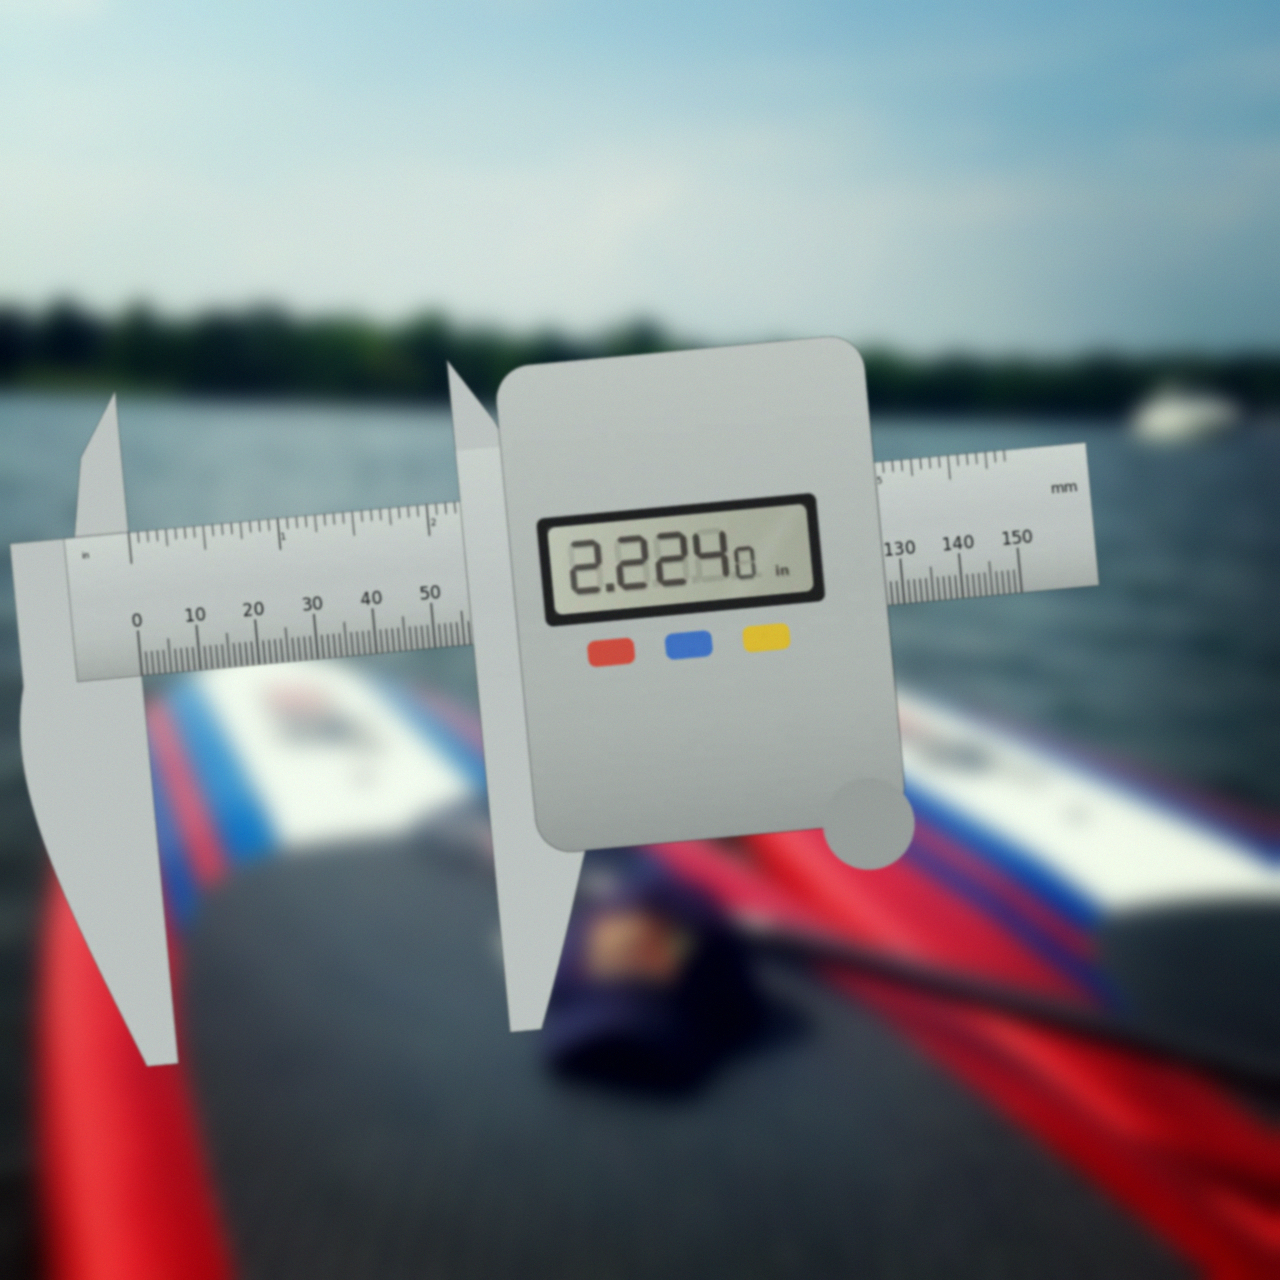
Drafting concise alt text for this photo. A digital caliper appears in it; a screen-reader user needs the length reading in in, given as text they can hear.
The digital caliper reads 2.2240 in
